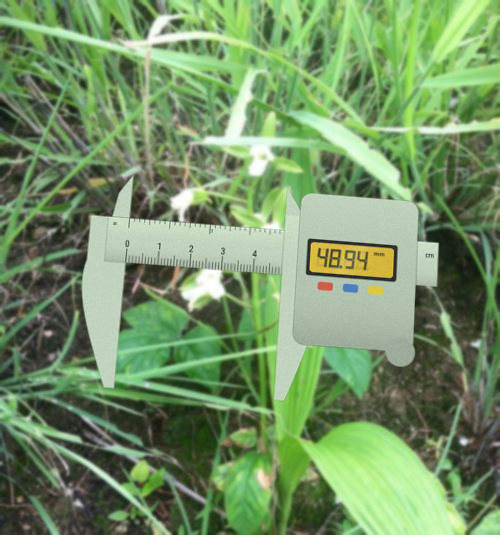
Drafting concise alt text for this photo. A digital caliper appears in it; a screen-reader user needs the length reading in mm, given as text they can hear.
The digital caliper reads 48.94 mm
